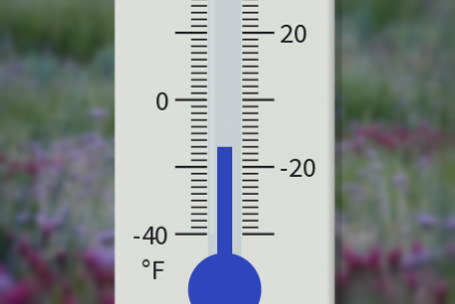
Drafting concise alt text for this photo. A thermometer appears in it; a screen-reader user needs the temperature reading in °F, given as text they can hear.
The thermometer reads -14 °F
